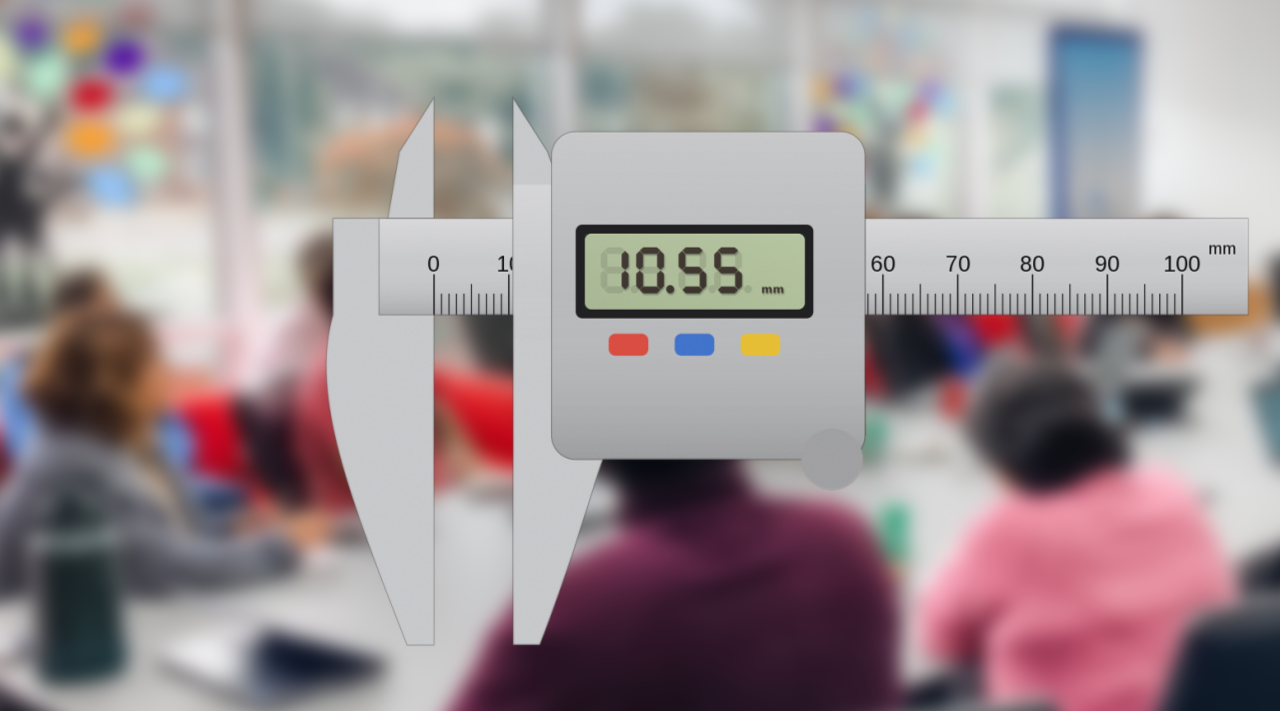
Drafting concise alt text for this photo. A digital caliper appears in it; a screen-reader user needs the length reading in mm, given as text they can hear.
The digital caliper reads 10.55 mm
